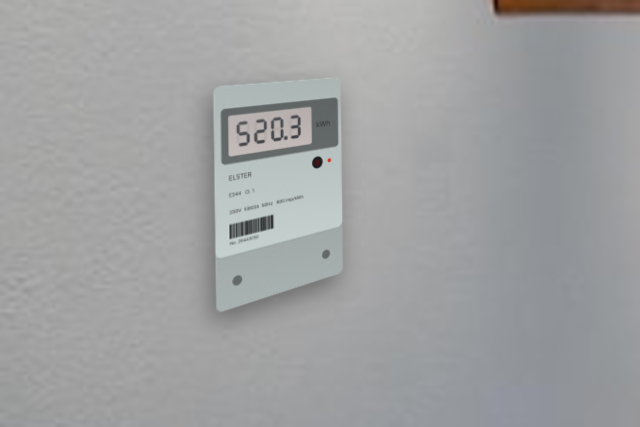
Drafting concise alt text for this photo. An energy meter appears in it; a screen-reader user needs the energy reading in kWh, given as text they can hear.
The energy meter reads 520.3 kWh
